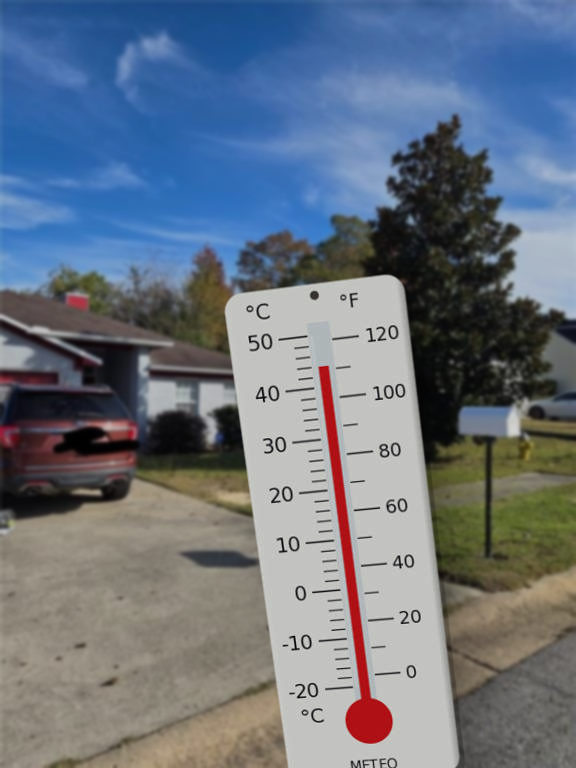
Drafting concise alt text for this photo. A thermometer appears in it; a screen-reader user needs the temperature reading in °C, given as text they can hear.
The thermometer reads 44 °C
